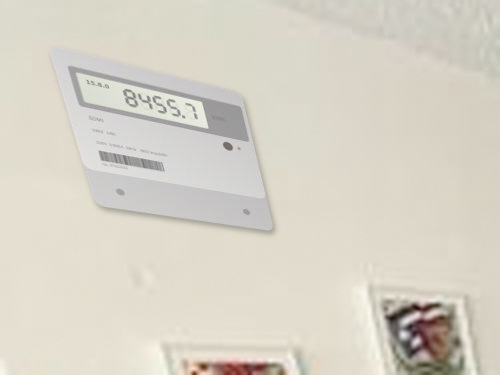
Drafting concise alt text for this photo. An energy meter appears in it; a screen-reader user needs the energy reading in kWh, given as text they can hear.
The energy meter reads 8455.7 kWh
